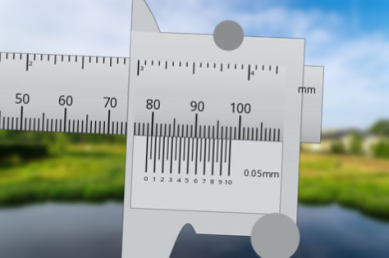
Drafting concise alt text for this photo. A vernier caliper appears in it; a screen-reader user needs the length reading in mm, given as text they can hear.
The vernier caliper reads 79.0 mm
